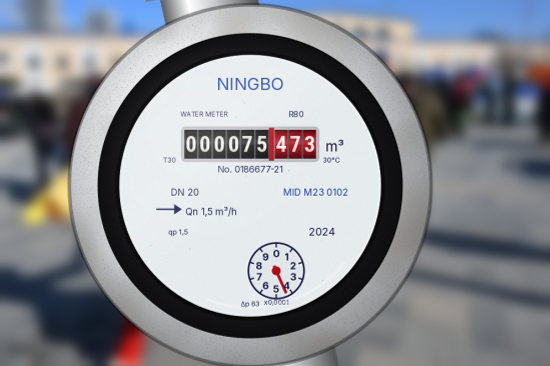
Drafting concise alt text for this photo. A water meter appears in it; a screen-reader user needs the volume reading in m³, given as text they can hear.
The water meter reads 75.4734 m³
